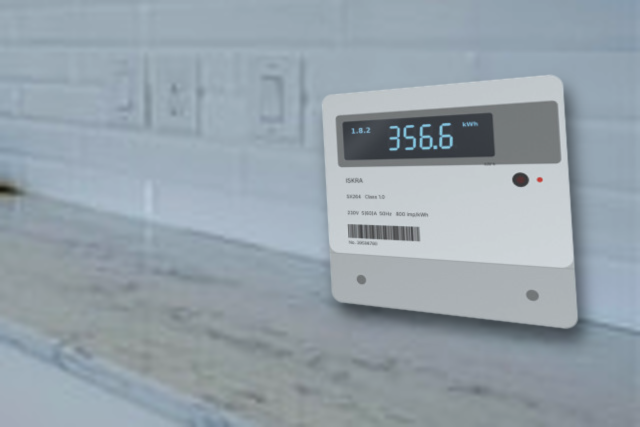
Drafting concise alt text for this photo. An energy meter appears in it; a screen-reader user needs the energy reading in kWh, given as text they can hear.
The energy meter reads 356.6 kWh
